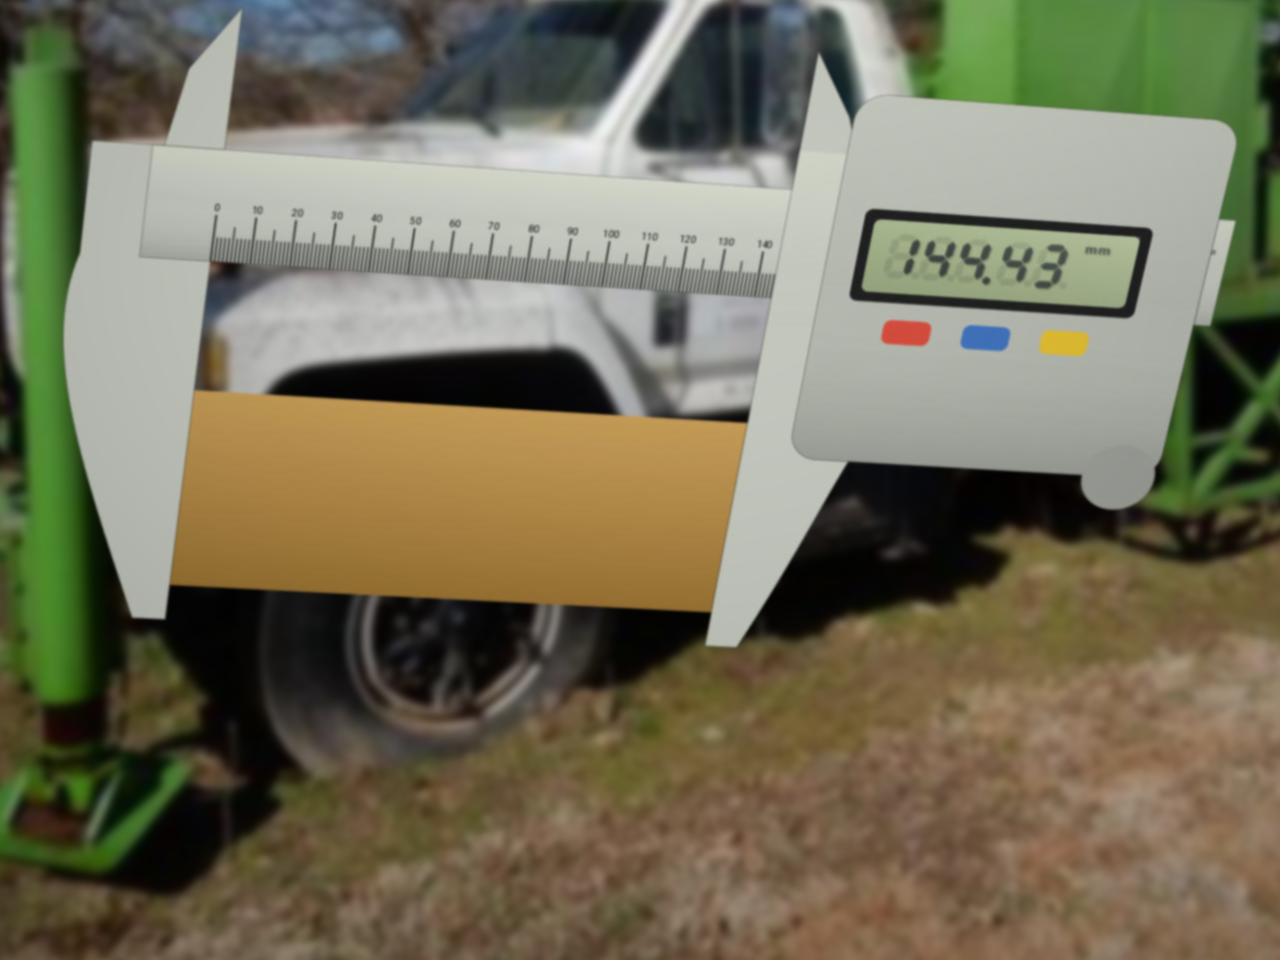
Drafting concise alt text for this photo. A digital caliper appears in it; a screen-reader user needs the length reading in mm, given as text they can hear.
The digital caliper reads 144.43 mm
